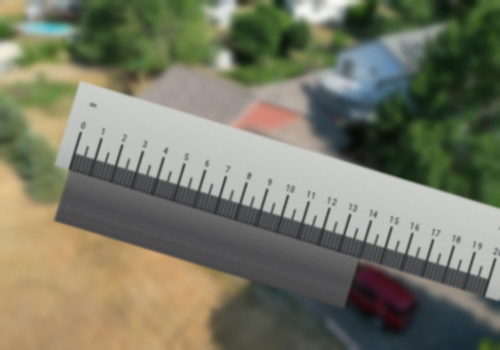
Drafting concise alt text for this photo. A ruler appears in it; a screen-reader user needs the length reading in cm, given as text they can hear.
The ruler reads 14 cm
